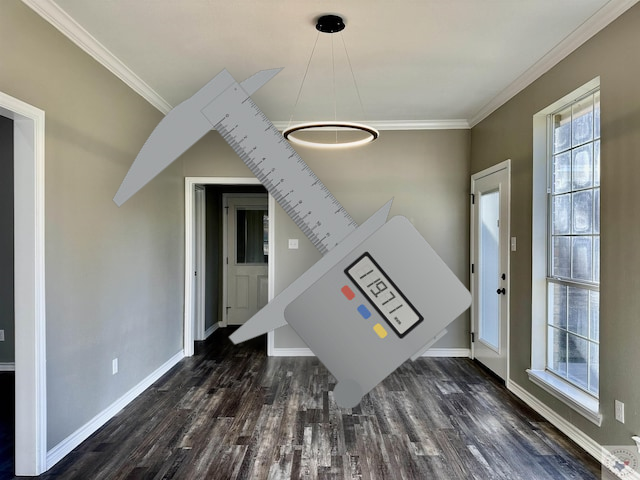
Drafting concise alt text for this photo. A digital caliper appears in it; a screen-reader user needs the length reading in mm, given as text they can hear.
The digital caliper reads 119.71 mm
